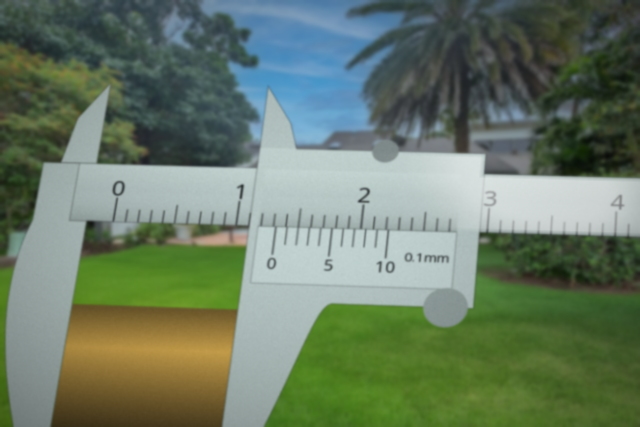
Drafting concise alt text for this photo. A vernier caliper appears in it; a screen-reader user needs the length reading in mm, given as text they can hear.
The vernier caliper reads 13.2 mm
